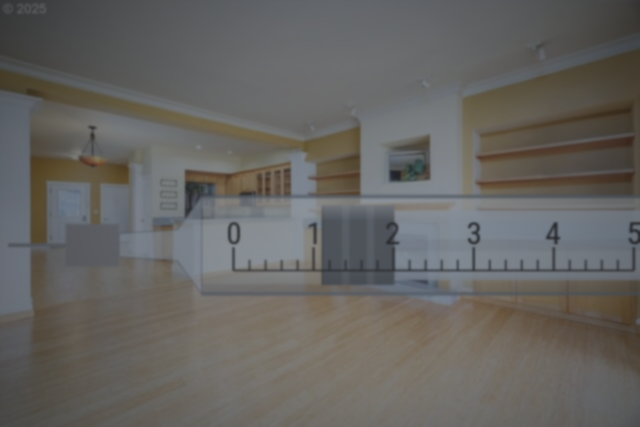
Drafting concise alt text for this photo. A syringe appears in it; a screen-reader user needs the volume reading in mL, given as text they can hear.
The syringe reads 1.1 mL
